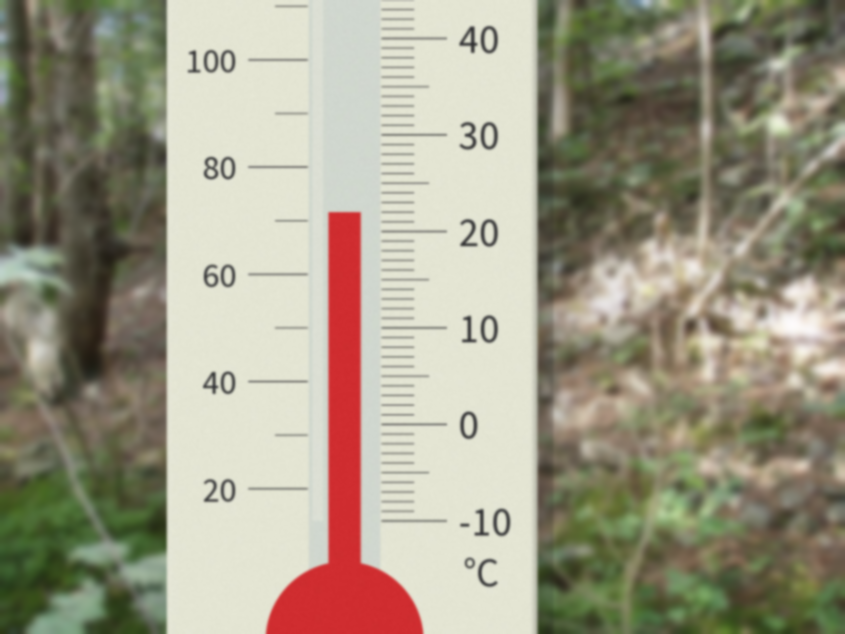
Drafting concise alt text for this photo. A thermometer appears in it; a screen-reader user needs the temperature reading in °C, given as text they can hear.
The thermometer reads 22 °C
